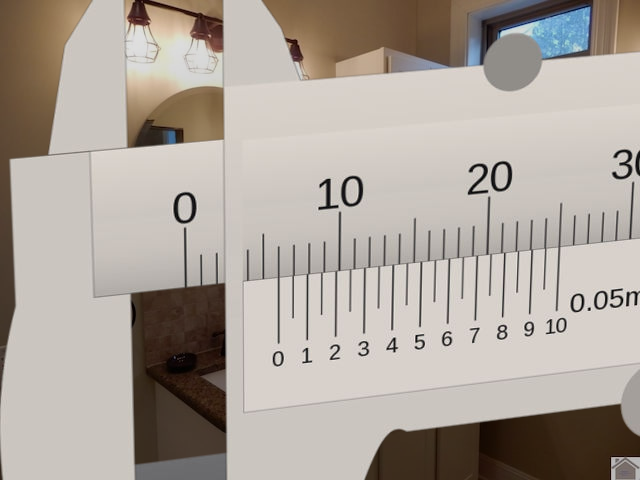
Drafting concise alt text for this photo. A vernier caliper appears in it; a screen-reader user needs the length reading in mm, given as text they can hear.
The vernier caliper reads 6.0 mm
